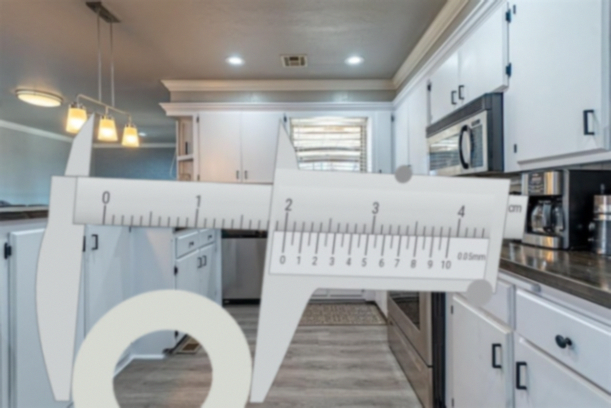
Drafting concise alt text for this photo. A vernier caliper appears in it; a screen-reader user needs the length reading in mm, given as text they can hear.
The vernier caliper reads 20.0 mm
